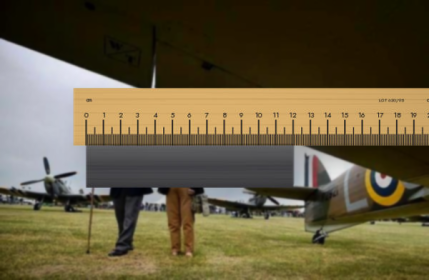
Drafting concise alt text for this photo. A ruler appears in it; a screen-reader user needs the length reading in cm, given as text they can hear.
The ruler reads 12 cm
